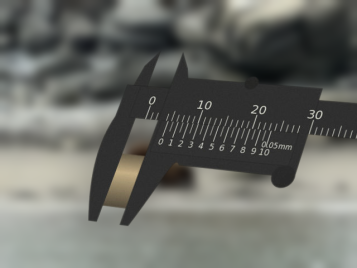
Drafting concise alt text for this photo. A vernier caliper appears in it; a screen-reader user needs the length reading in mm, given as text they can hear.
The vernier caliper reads 4.4 mm
